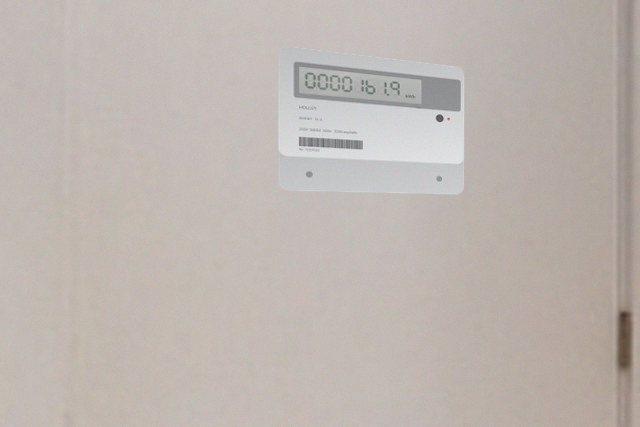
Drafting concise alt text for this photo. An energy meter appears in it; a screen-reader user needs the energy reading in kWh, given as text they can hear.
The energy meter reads 161.9 kWh
